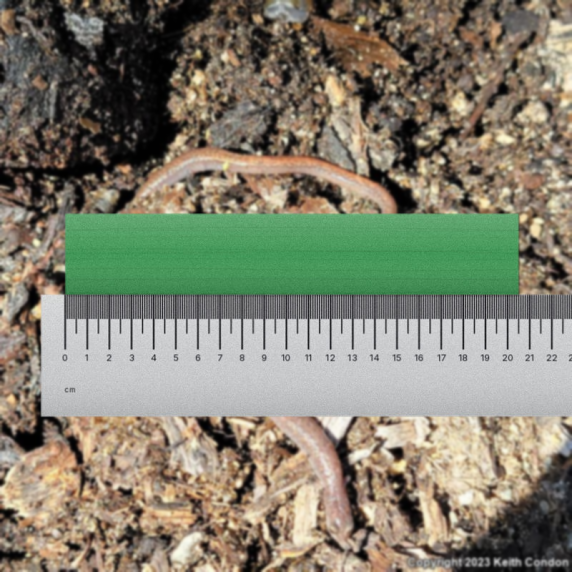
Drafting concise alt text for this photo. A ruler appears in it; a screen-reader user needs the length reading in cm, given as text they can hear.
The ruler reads 20.5 cm
